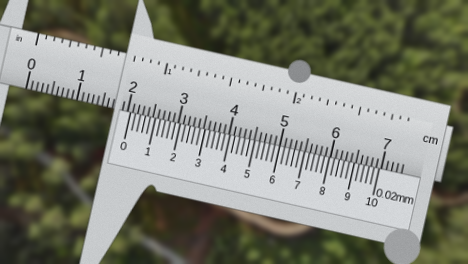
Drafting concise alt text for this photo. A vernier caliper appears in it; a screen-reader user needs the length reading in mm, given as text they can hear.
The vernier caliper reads 20.6 mm
